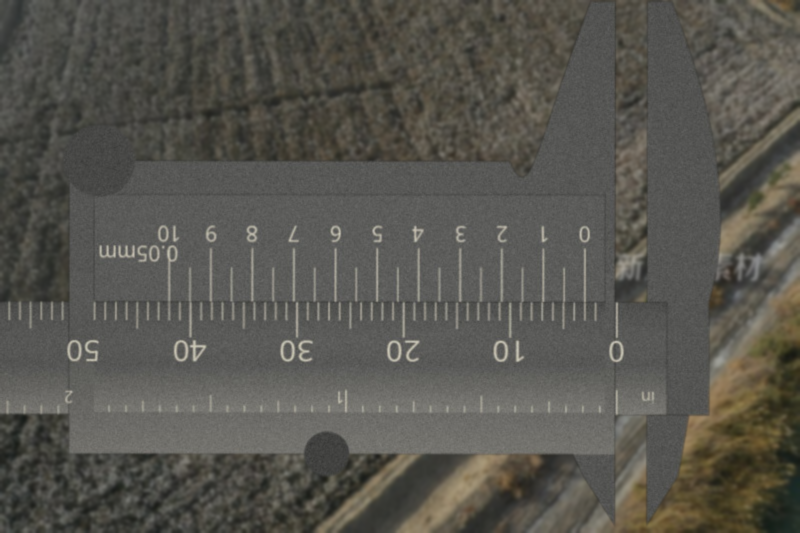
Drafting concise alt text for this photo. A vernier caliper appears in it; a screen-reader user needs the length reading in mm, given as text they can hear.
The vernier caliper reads 3.0 mm
